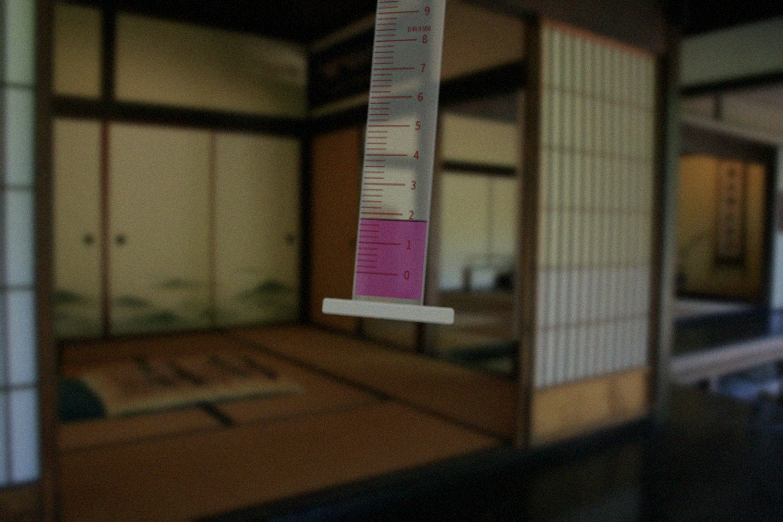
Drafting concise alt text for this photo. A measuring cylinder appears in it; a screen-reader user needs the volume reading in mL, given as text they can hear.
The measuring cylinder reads 1.8 mL
